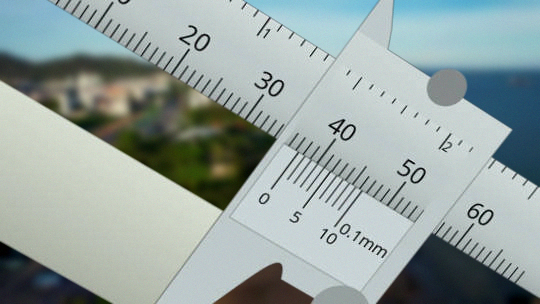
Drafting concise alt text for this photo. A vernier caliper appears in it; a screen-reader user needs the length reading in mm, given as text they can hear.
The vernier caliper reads 37.4 mm
